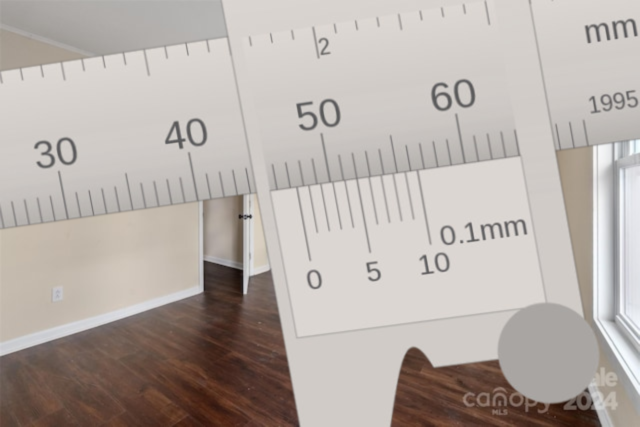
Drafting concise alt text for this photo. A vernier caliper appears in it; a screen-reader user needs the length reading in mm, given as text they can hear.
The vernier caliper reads 47.5 mm
